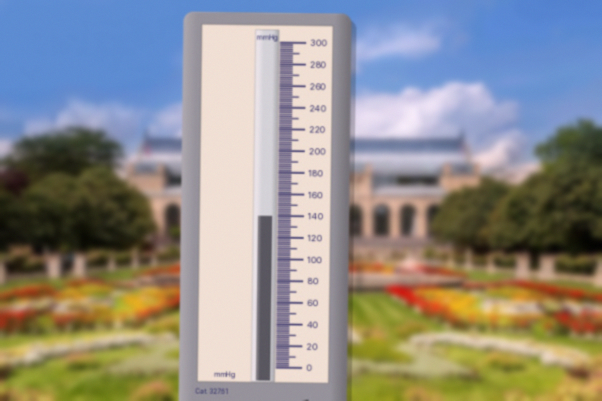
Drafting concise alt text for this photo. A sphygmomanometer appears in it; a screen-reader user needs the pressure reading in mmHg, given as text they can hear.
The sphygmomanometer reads 140 mmHg
